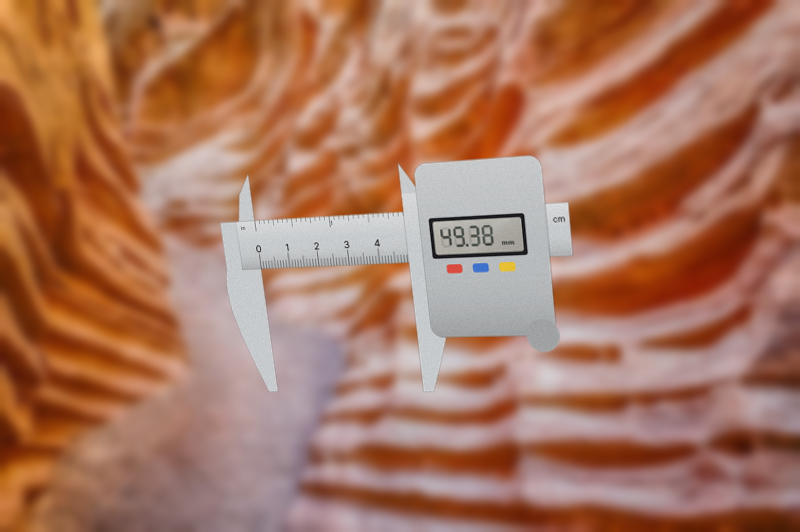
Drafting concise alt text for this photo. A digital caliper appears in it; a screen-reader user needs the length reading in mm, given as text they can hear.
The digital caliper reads 49.38 mm
